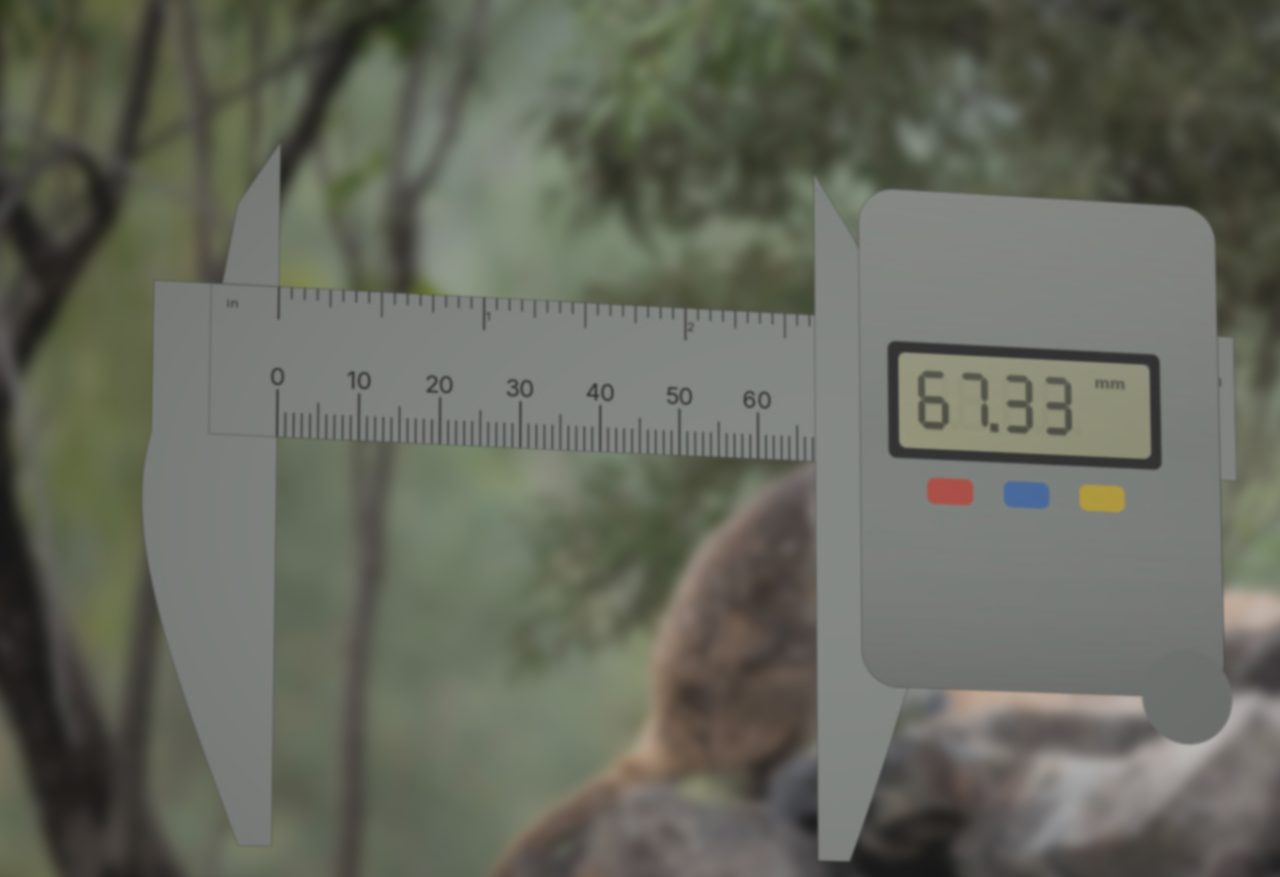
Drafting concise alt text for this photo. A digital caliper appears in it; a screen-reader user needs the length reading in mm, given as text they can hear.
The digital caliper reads 67.33 mm
